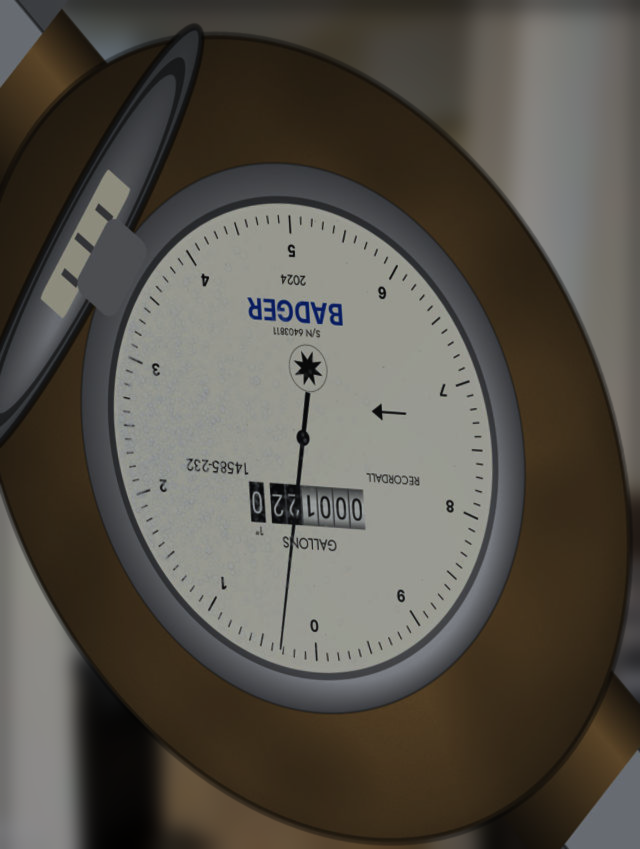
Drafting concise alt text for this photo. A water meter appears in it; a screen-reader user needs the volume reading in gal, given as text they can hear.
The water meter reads 1220.3 gal
